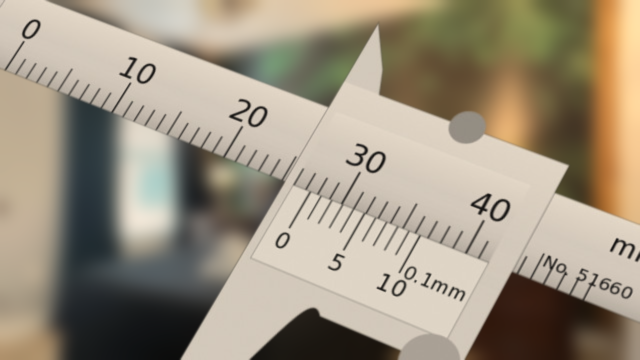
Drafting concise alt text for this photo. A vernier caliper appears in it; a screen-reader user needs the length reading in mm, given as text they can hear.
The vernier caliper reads 27.4 mm
